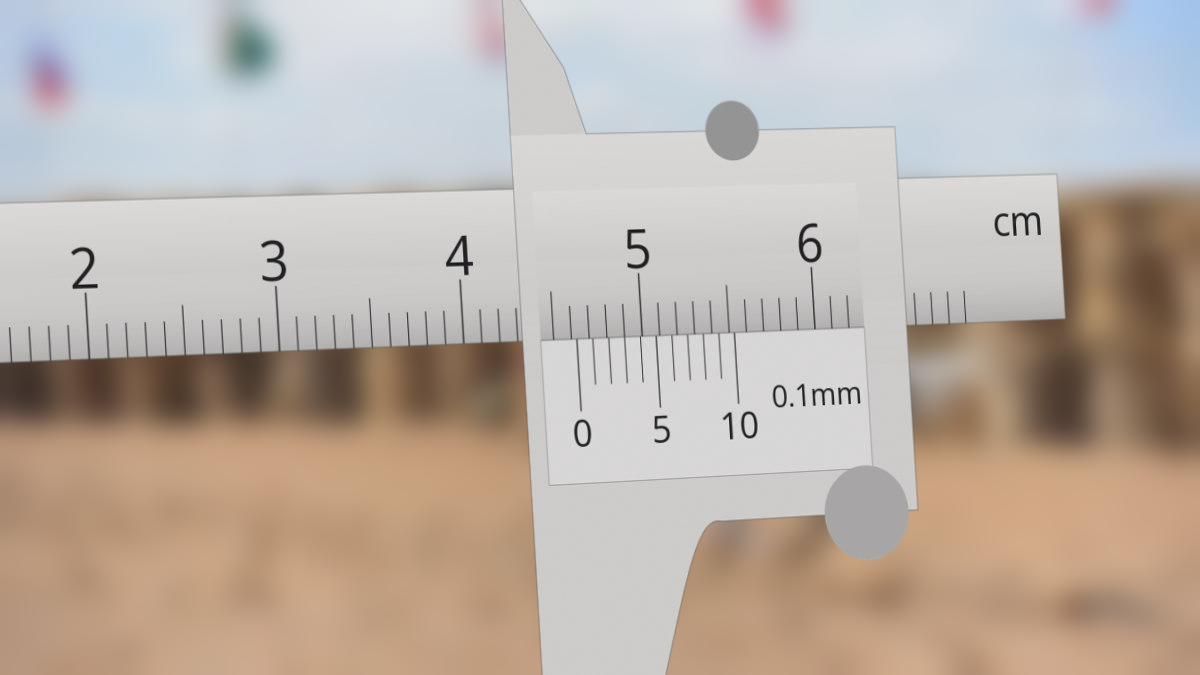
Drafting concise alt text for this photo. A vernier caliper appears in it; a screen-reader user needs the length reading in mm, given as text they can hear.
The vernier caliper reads 46.3 mm
